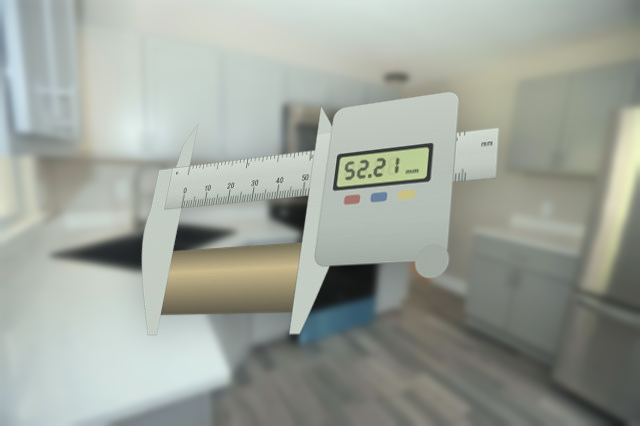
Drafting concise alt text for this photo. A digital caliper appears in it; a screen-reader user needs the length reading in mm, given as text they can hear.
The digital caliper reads 52.21 mm
